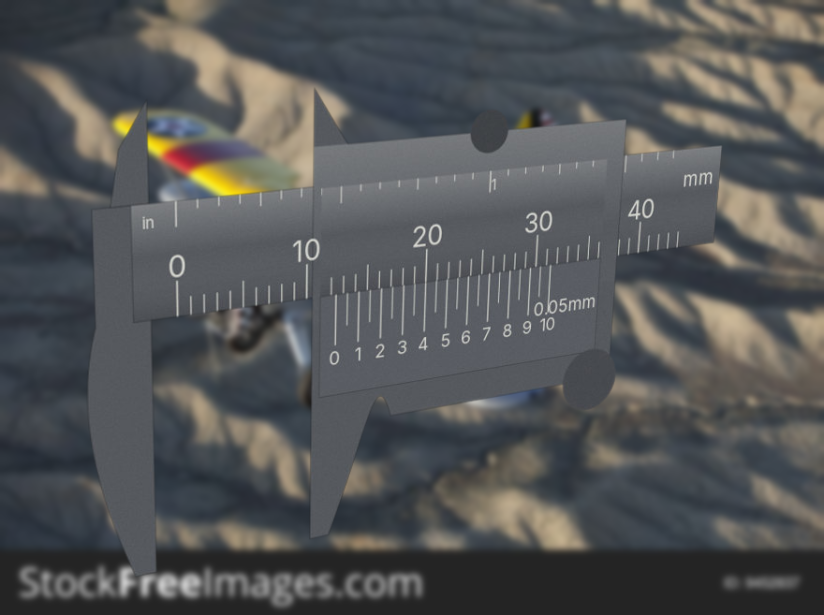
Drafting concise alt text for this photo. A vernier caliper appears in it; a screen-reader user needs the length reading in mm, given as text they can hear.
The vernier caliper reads 12.4 mm
